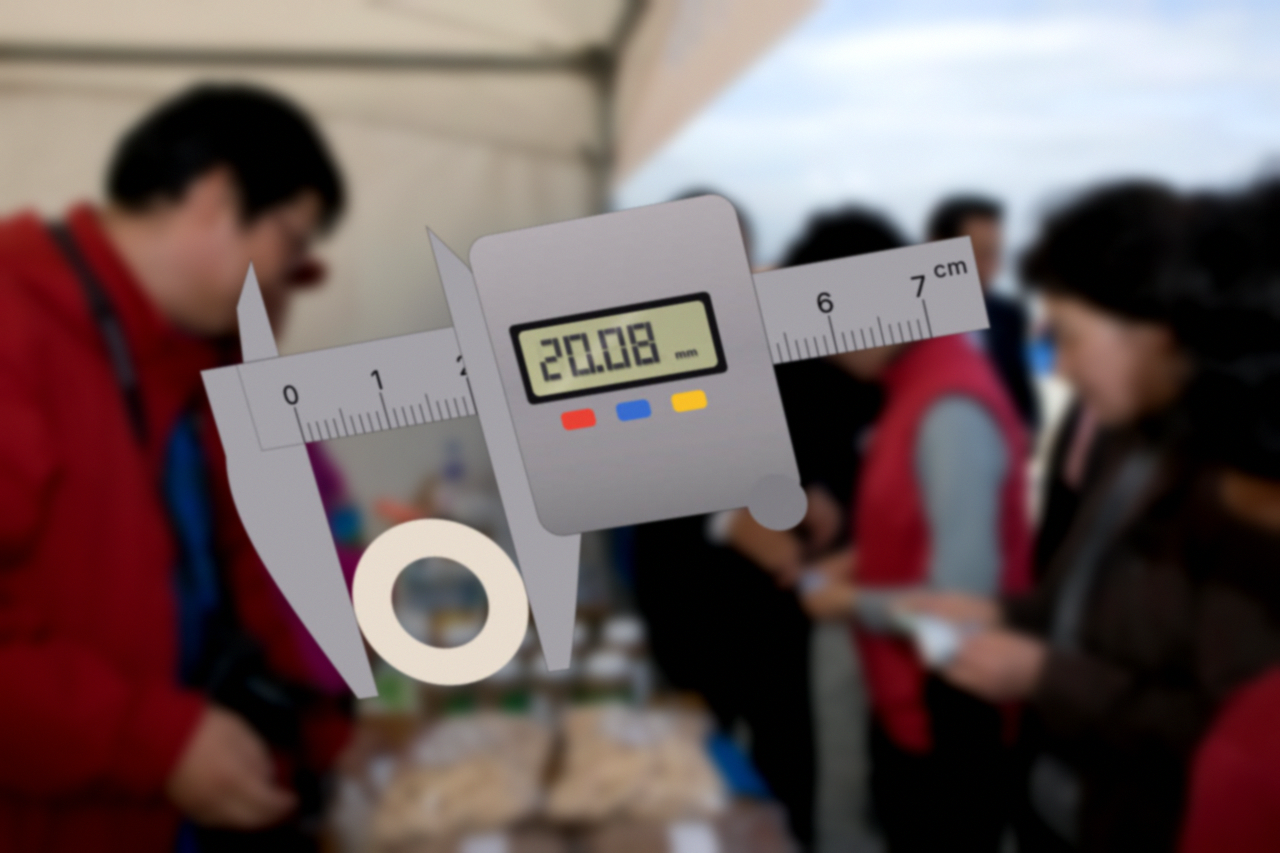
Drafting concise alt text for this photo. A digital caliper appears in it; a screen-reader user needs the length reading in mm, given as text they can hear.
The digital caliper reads 20.08 mm
